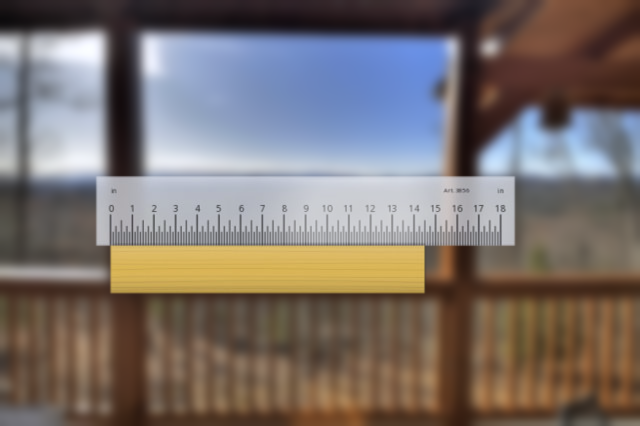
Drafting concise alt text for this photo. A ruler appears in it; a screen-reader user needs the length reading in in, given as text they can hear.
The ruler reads 14.5 in
